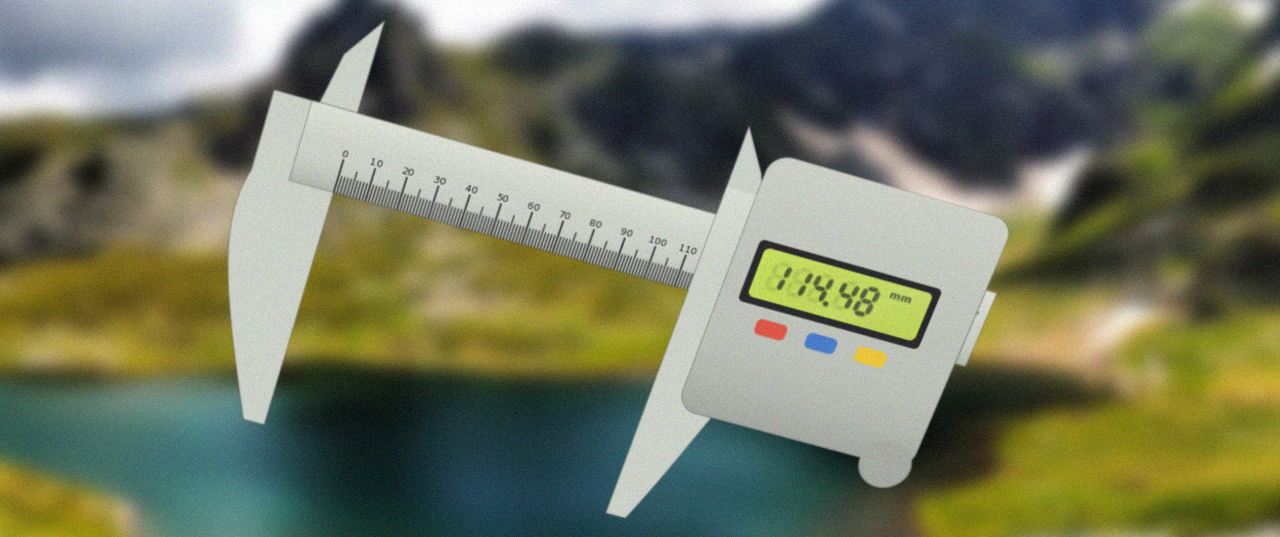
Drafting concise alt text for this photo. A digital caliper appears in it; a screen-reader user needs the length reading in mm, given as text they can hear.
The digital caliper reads 114.48 mm
